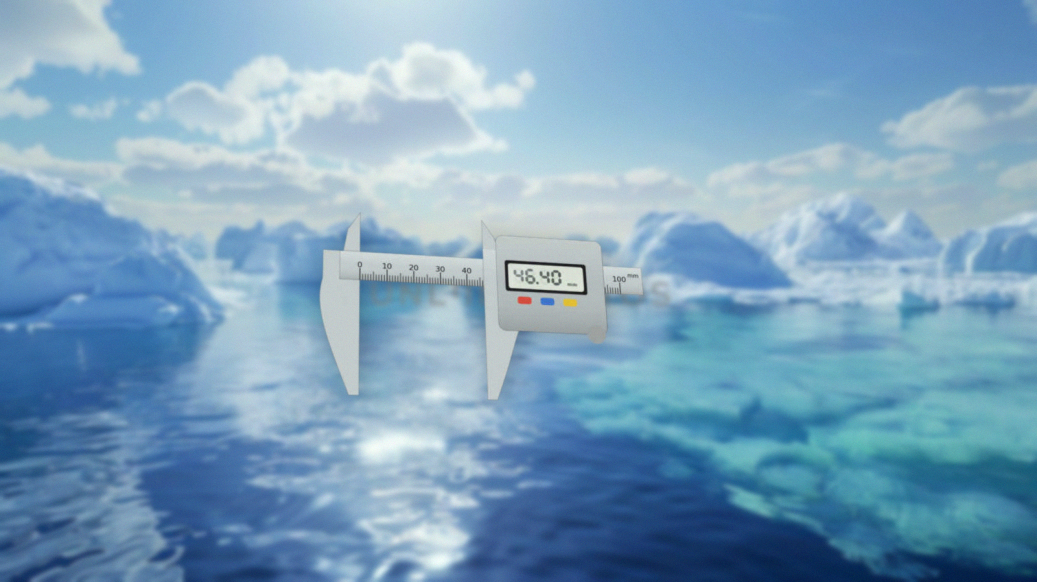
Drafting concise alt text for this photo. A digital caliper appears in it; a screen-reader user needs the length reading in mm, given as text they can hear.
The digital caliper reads 46.40 mm
